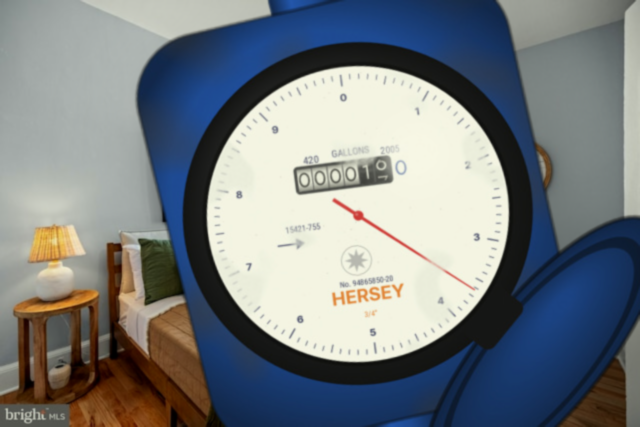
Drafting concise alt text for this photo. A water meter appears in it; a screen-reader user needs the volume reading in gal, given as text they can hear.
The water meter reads 163.6 gal
